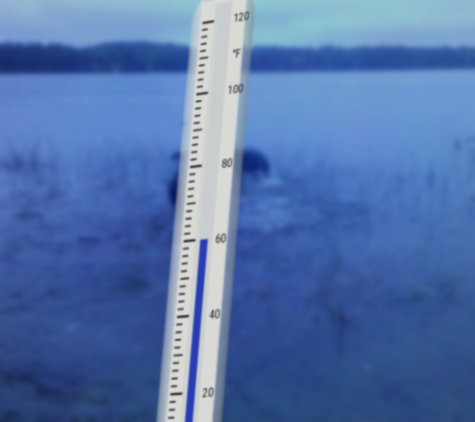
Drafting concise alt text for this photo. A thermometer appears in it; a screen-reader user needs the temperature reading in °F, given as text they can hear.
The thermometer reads 60 °F
